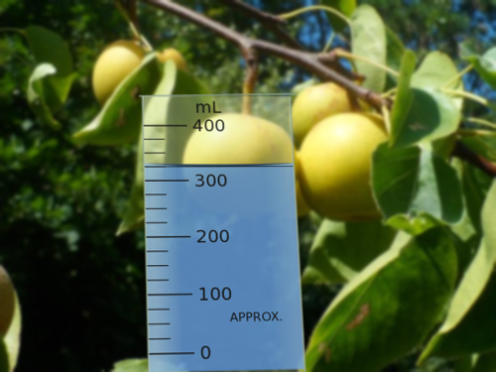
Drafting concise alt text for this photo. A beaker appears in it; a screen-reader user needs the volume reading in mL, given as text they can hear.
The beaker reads 325 mL
